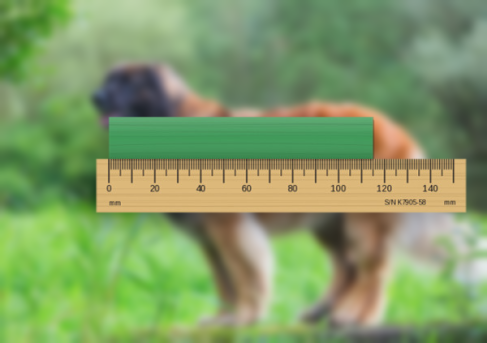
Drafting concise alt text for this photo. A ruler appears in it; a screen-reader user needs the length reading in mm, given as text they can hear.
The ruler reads 115 mm
